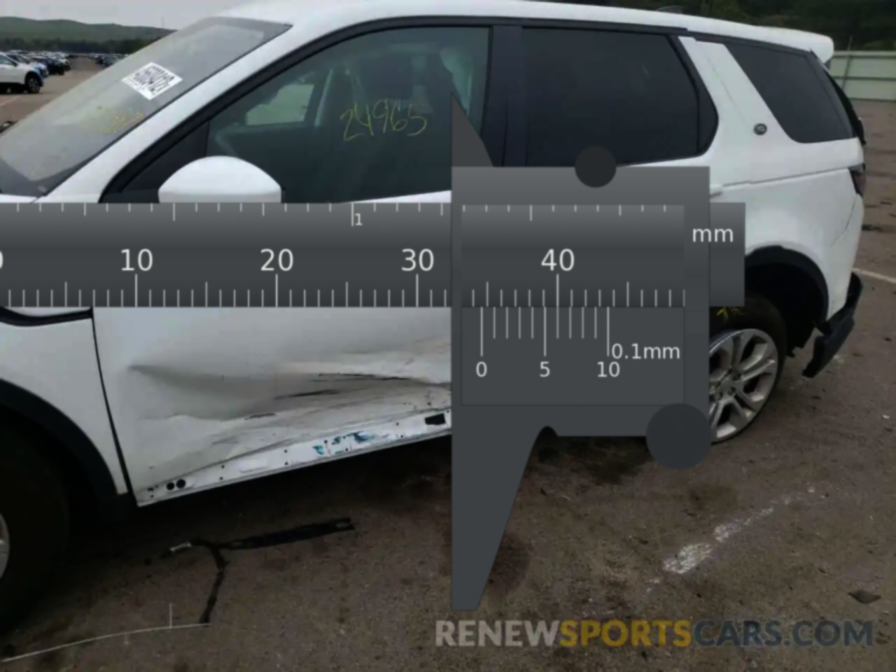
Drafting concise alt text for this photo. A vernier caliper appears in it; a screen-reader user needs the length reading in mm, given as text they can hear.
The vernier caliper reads 34.6 mm
